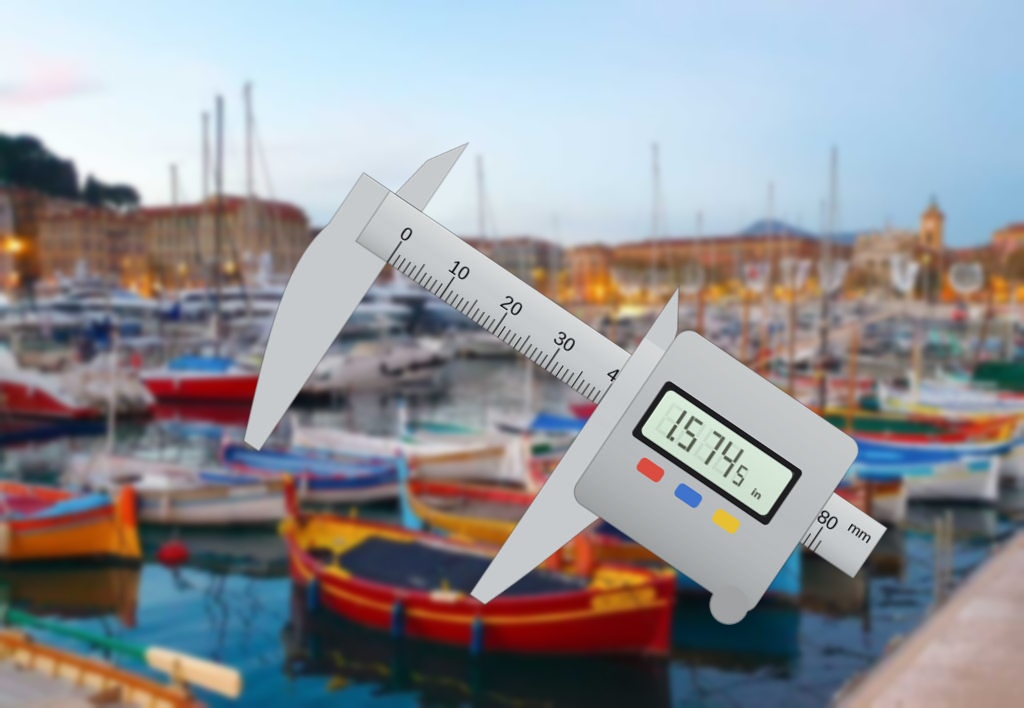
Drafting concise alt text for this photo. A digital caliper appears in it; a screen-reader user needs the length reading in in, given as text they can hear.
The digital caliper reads 1.5745 in
